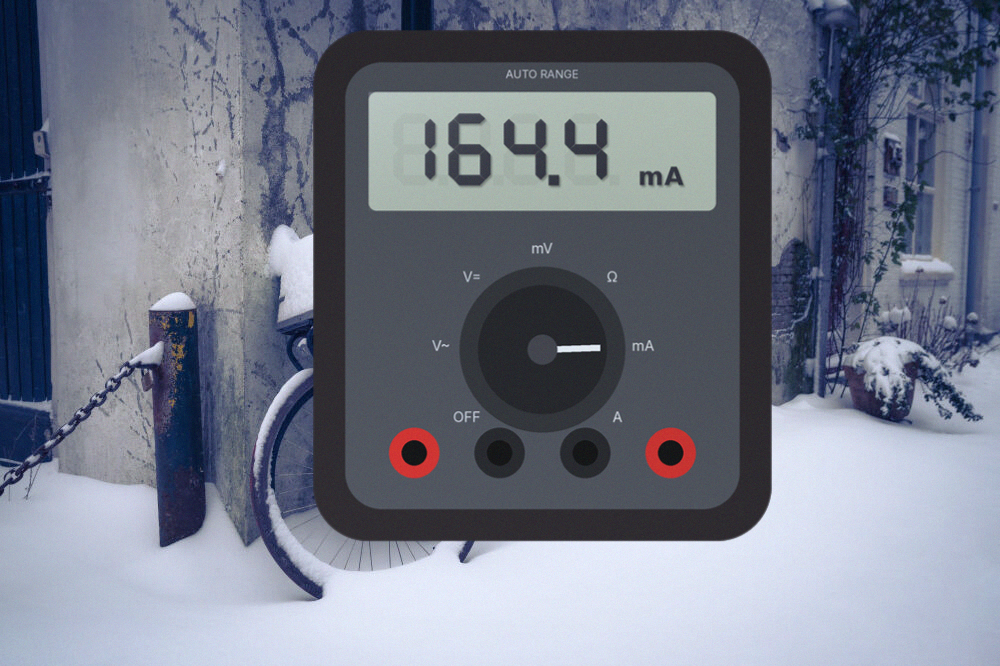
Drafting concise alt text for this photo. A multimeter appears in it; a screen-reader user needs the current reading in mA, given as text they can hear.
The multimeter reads 164.4 mA
